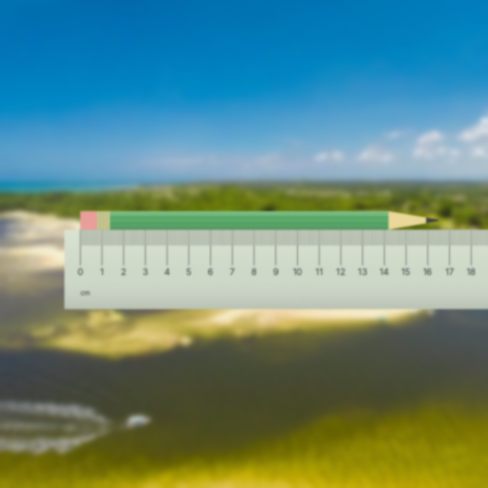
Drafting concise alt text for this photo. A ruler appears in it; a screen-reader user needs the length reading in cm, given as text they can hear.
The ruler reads 16.5 cm
